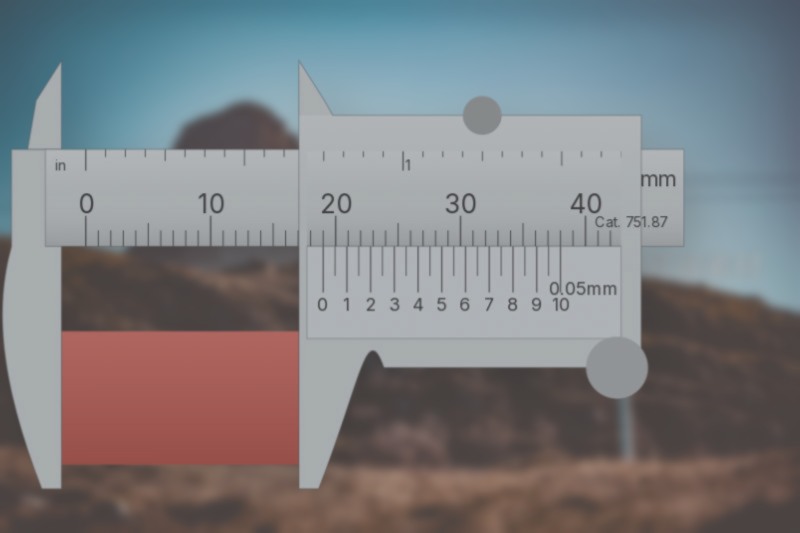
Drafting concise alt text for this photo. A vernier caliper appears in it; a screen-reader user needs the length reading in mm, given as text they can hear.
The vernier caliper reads 19.0 mm
